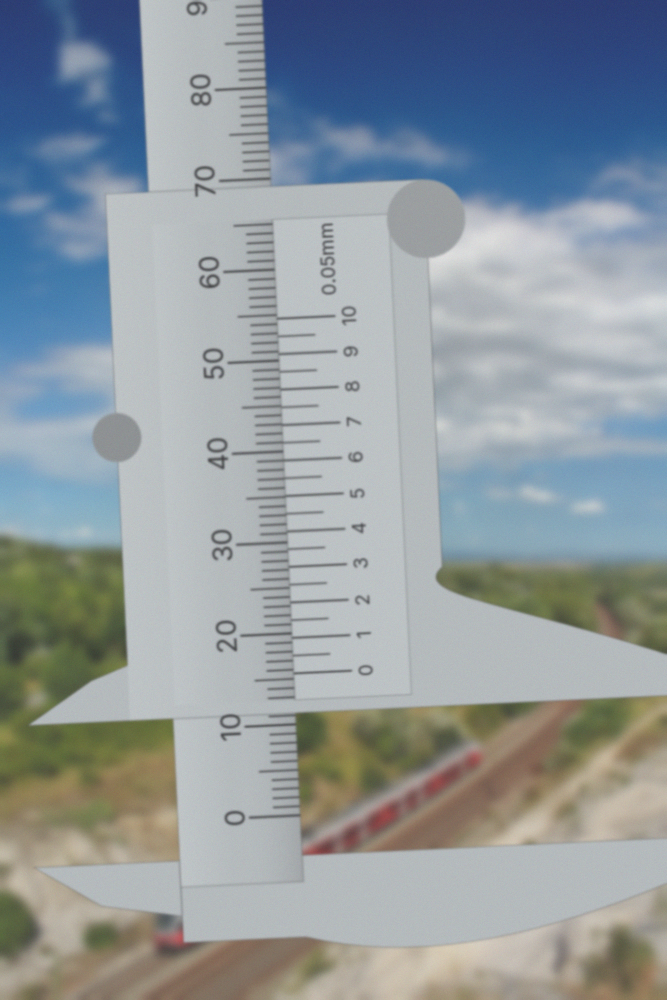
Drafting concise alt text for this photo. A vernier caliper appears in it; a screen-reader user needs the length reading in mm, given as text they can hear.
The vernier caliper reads 15.6 mm
